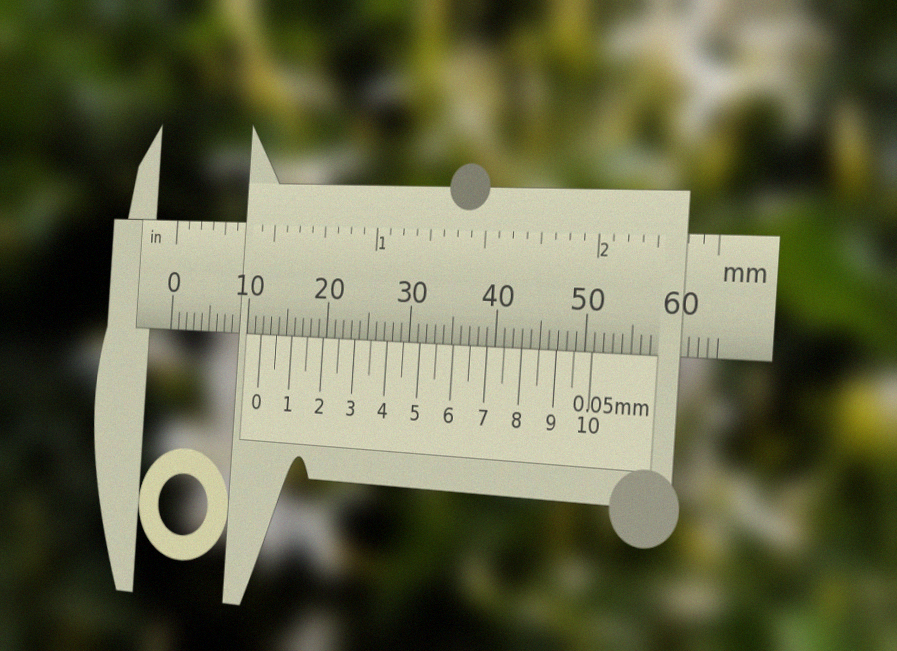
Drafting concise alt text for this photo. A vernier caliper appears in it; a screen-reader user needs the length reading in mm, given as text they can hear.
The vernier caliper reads 11.8 mm
